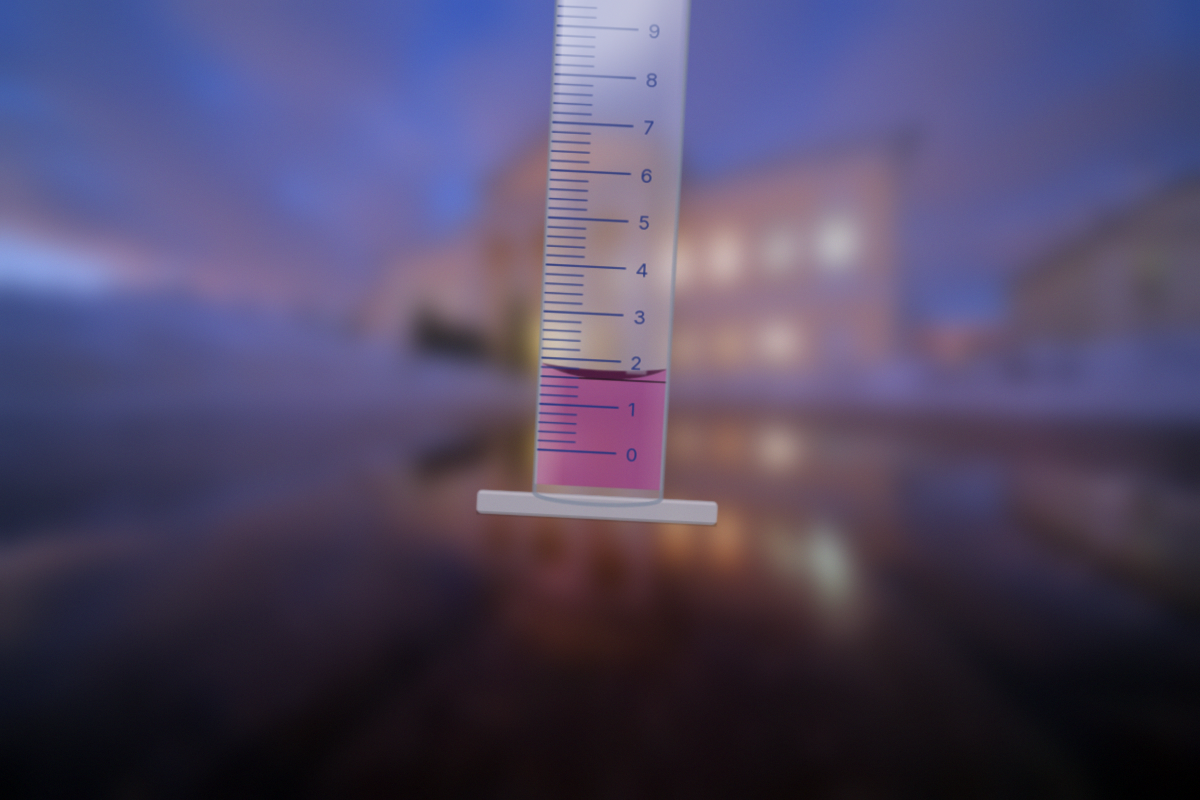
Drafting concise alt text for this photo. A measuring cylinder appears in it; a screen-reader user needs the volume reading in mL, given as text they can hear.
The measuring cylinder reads 1.6 mL
